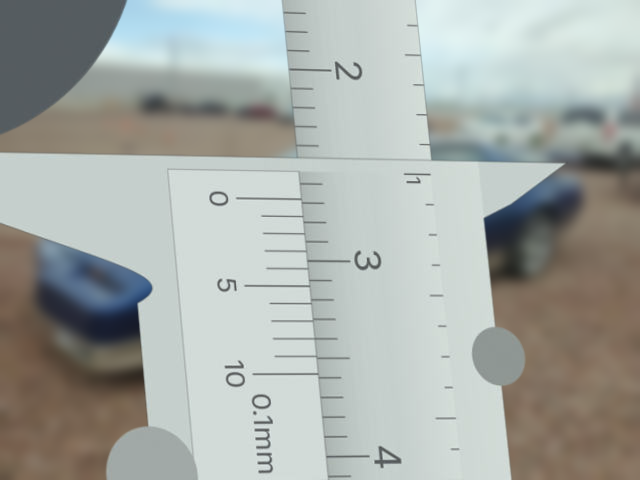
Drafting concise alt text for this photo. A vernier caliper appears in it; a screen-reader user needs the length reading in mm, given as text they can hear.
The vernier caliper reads 26.8 mm
